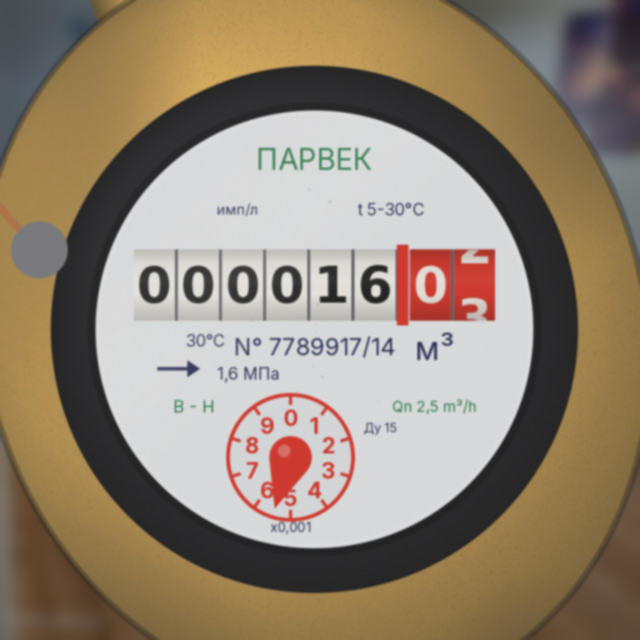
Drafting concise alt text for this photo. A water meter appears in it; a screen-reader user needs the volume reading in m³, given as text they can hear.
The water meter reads 16.025 m³
